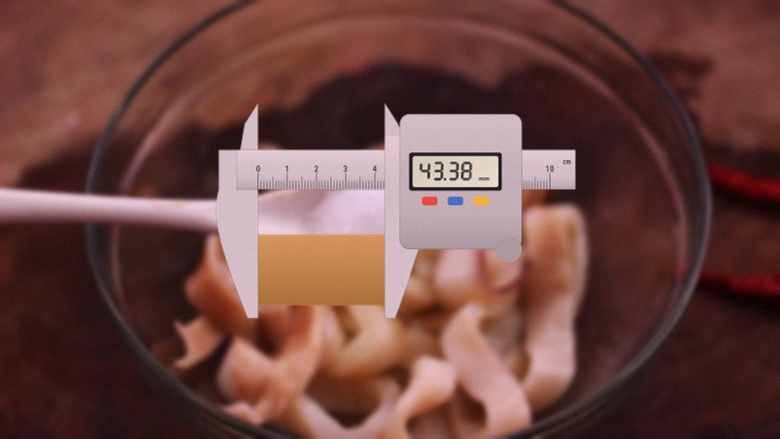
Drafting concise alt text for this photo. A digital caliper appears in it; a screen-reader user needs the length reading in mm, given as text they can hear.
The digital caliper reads 43.38 mm
